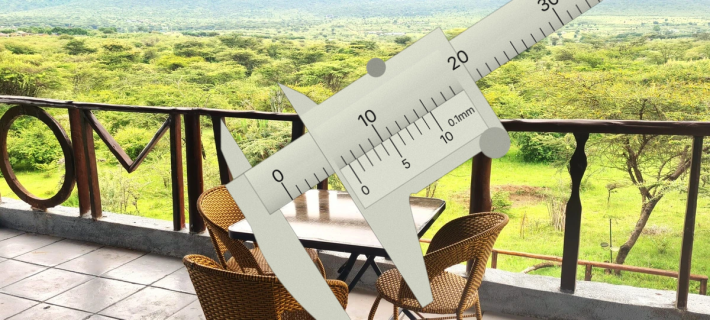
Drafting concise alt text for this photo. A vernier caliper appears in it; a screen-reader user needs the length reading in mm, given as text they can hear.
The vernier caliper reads 6.2 mm
